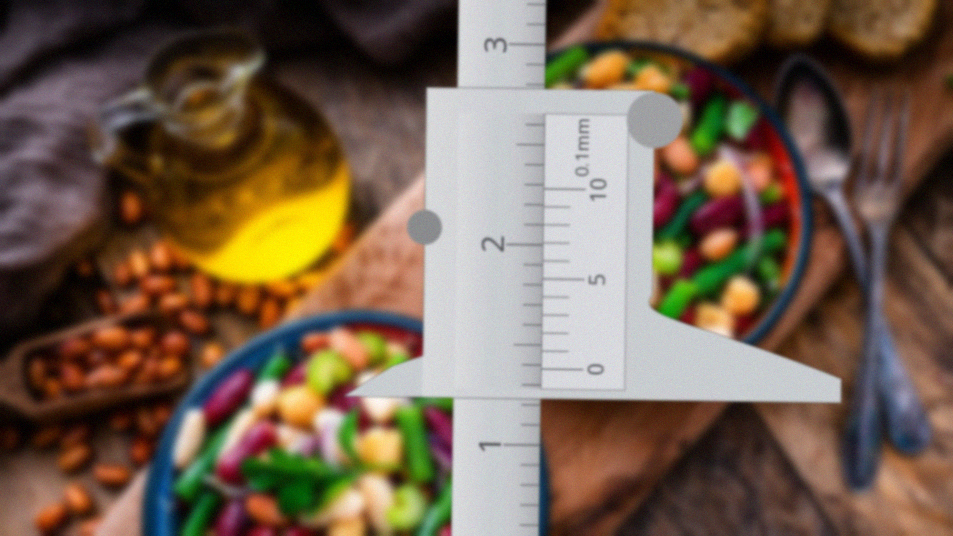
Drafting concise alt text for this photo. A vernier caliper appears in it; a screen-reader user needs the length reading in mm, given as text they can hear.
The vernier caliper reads 13.8 mm
